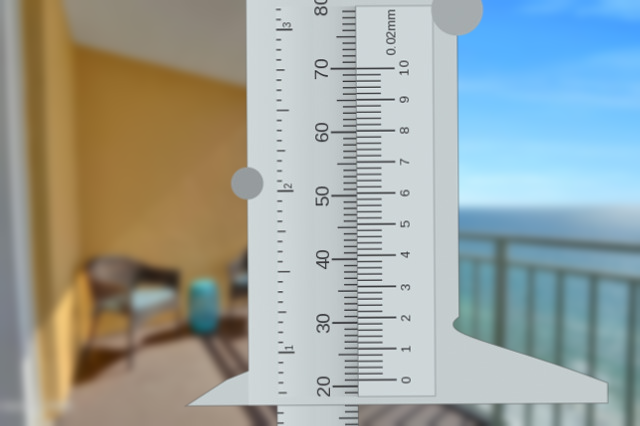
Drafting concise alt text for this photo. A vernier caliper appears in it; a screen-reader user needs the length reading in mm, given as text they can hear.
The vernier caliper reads 21.0 mm
